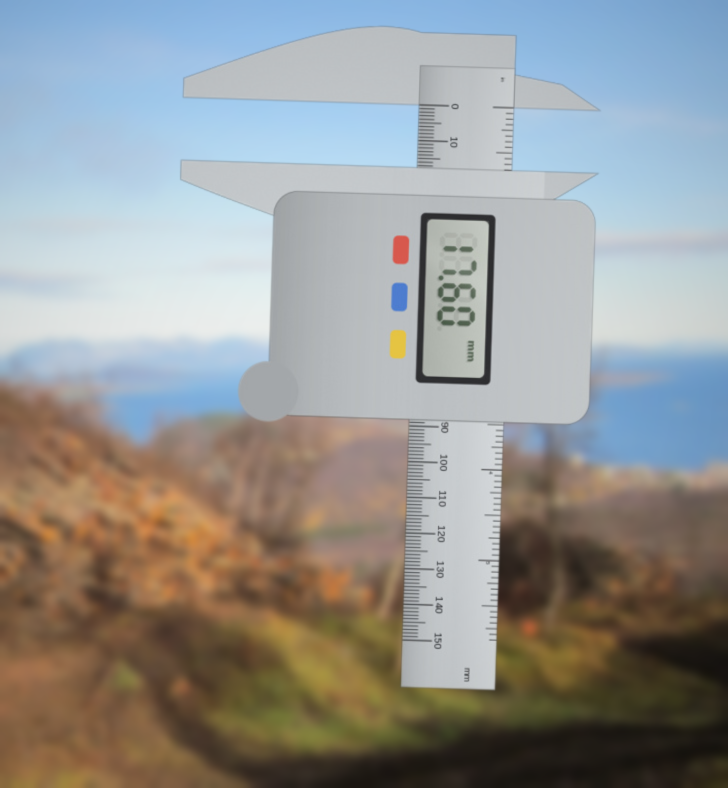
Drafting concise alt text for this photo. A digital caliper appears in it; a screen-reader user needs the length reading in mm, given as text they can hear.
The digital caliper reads 17.60 mm
